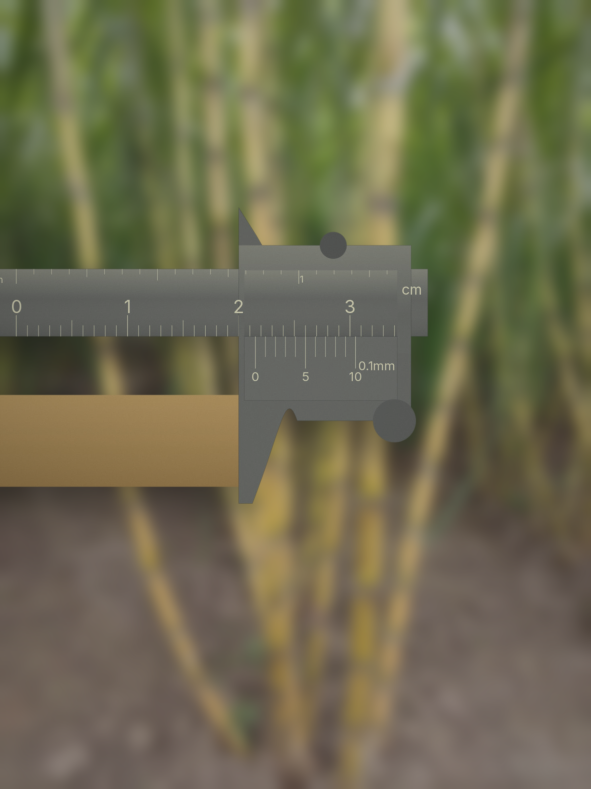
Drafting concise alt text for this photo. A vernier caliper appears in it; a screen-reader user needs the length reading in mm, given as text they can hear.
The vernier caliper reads 21.5 mm
